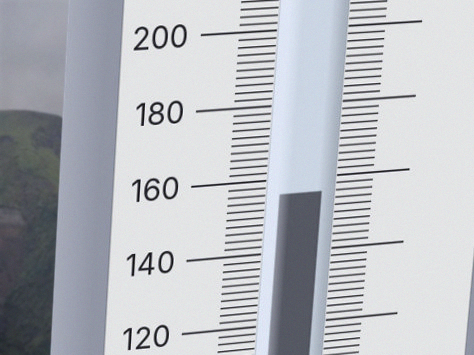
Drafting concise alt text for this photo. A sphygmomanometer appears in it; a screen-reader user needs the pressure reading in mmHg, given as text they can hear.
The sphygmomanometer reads 156 mmHg
